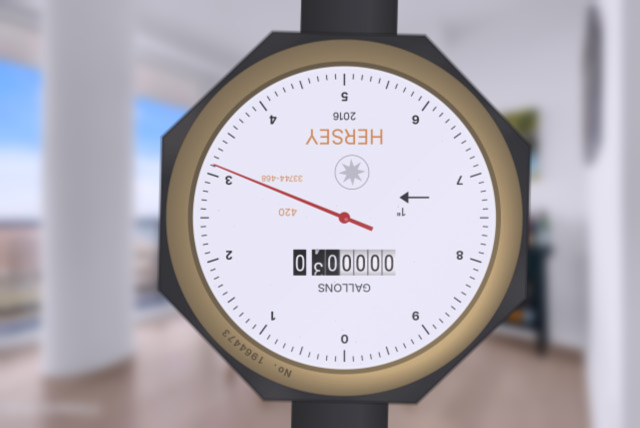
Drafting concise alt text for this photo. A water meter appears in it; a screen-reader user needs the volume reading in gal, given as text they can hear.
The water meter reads 33.1 gal
